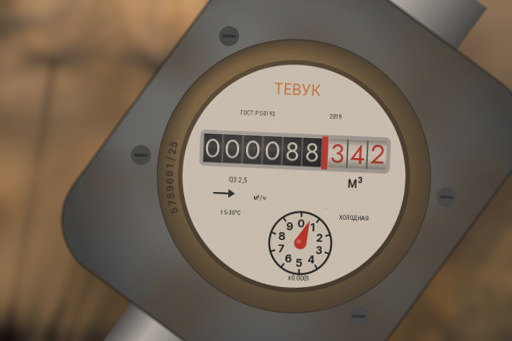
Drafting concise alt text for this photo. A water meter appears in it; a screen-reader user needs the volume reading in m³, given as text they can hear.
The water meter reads 88.3420 m³
